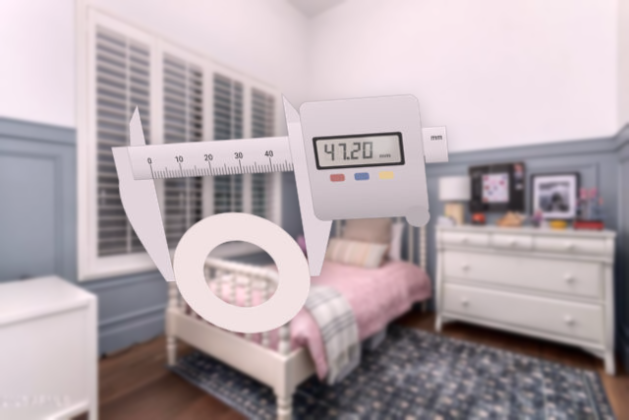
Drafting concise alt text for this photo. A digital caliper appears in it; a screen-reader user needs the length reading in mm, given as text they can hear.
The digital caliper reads 47.20 mm
